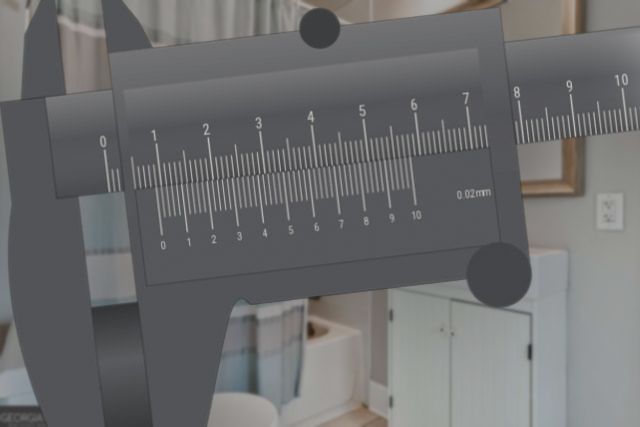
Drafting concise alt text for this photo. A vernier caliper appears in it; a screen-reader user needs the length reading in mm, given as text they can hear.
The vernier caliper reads 9.0 mm
